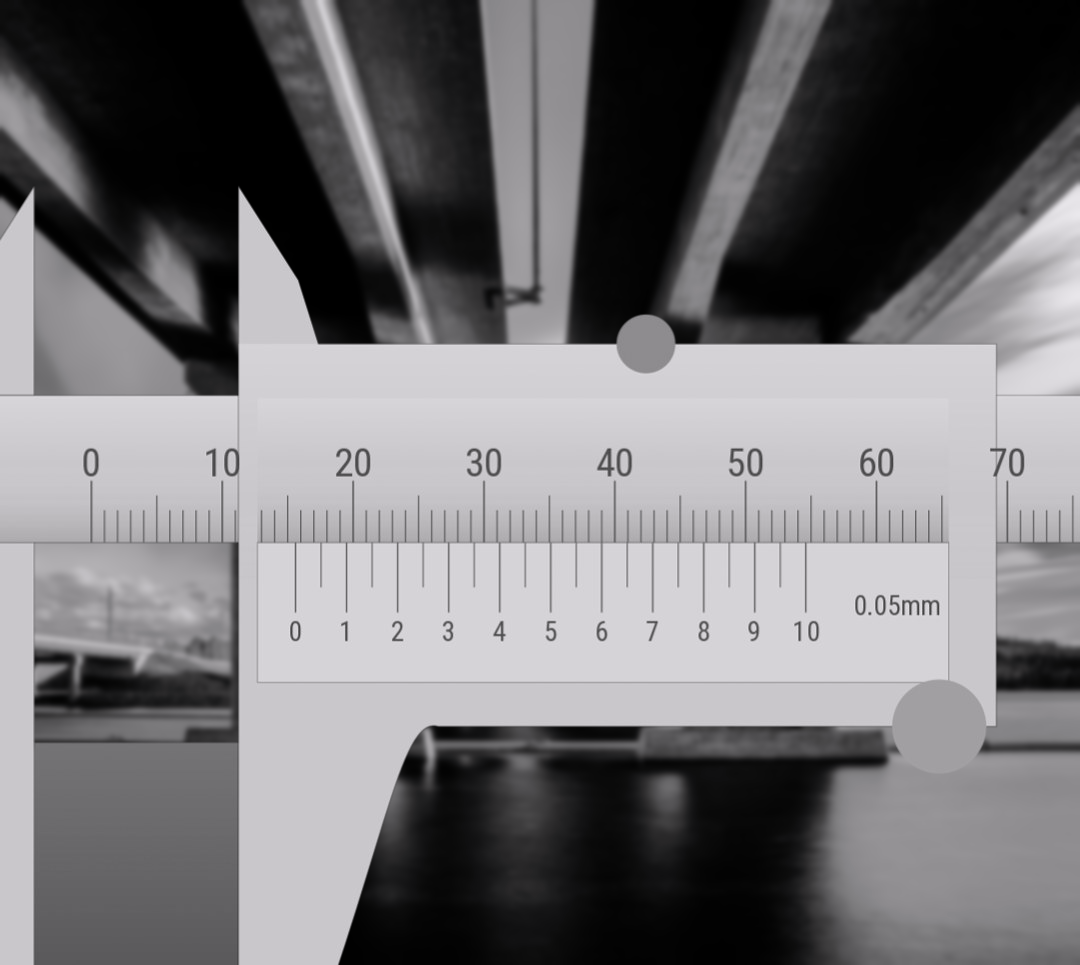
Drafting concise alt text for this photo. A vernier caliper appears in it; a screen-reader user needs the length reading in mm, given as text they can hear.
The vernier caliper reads 15.6 mm
